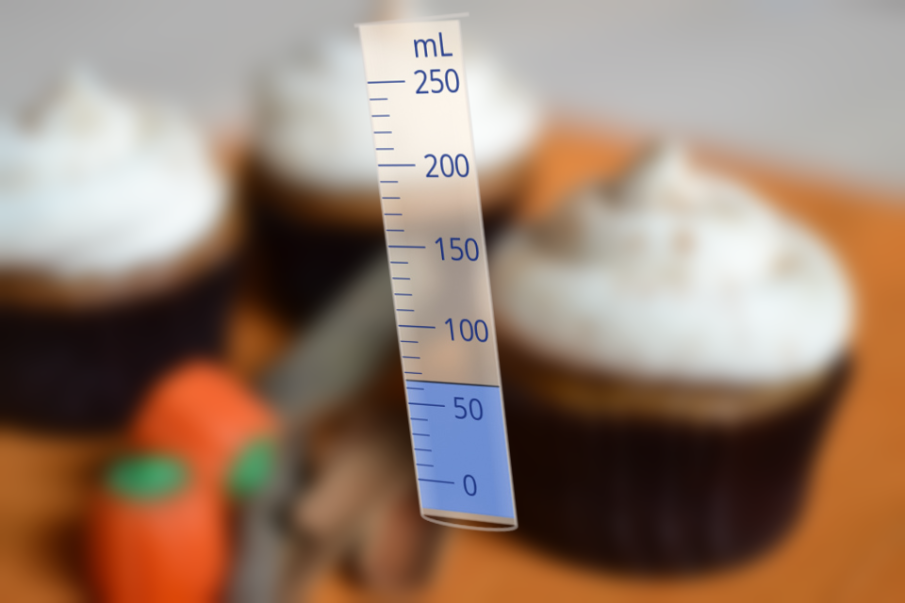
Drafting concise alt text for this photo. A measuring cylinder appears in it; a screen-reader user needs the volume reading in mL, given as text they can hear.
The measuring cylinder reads 65 mL
